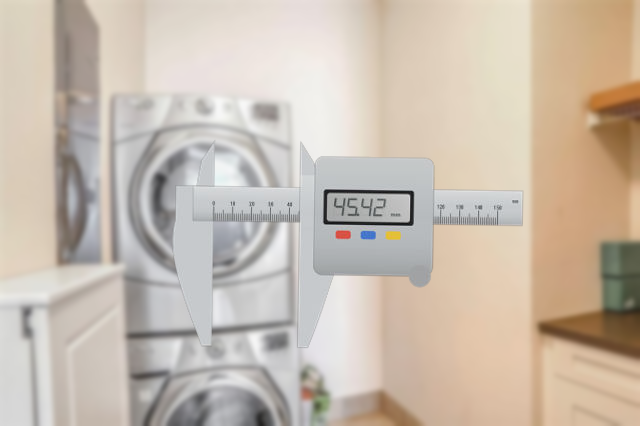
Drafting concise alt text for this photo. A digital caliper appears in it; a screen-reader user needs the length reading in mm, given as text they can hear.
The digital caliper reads 45.42 mm
